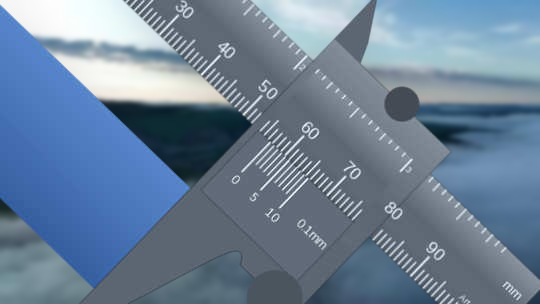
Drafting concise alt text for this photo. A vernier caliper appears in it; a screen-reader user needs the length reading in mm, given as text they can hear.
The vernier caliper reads 56.6 mm
